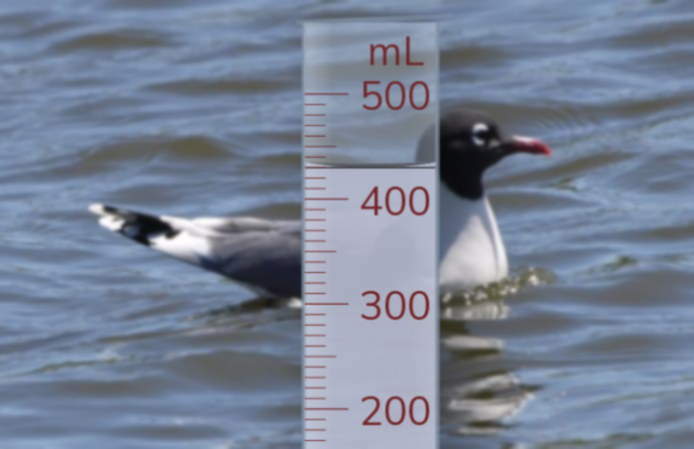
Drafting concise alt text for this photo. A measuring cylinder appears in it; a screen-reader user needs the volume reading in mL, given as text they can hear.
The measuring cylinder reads 430 mL
